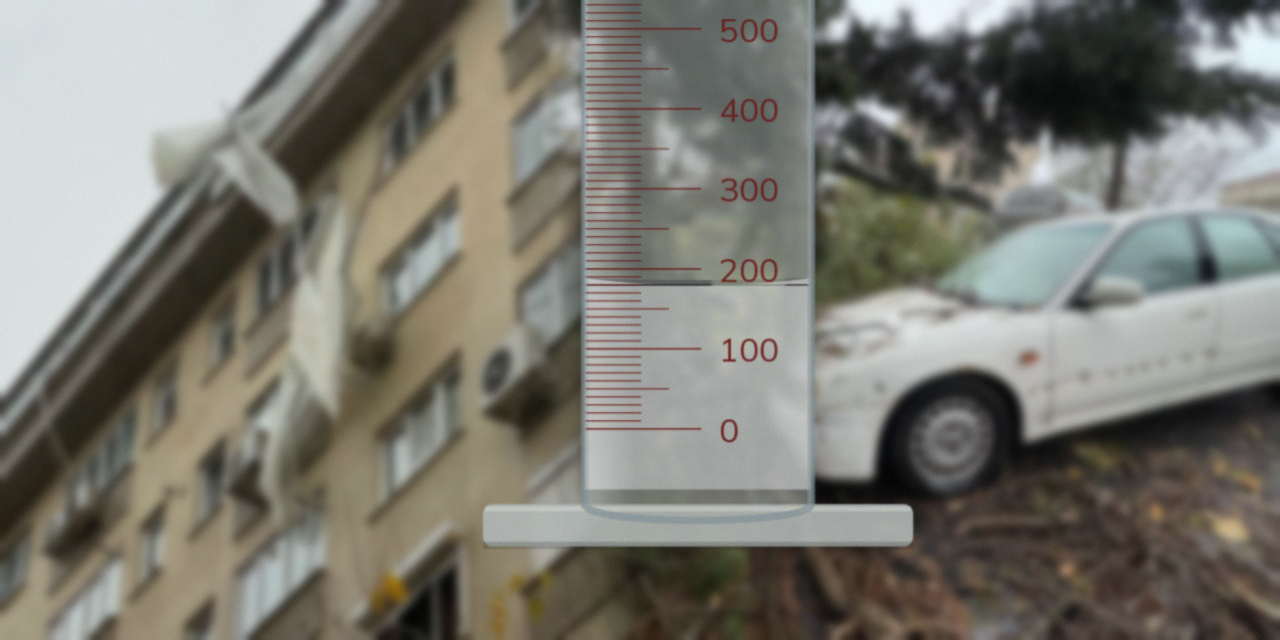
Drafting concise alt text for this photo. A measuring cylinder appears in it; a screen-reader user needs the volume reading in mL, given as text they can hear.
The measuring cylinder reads 180 mL
